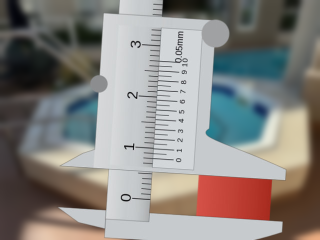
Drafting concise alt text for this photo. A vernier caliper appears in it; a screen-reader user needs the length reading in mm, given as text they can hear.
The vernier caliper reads 8.0 mm
